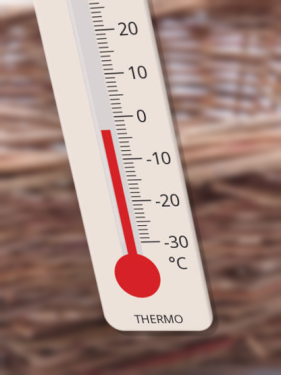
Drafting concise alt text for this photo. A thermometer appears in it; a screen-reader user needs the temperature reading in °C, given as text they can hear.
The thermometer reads -3 °C
